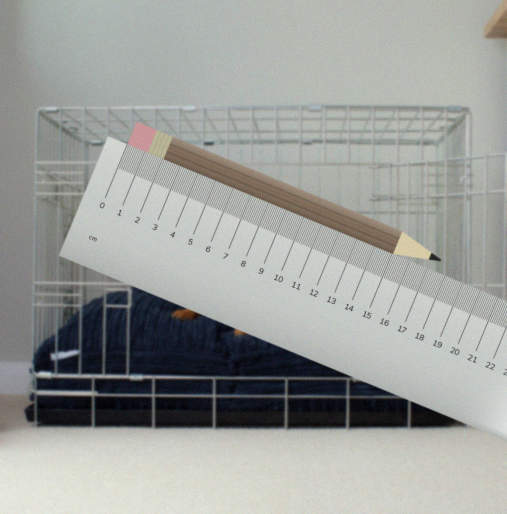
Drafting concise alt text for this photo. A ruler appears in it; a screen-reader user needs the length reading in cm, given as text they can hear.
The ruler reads 17.5 cm
